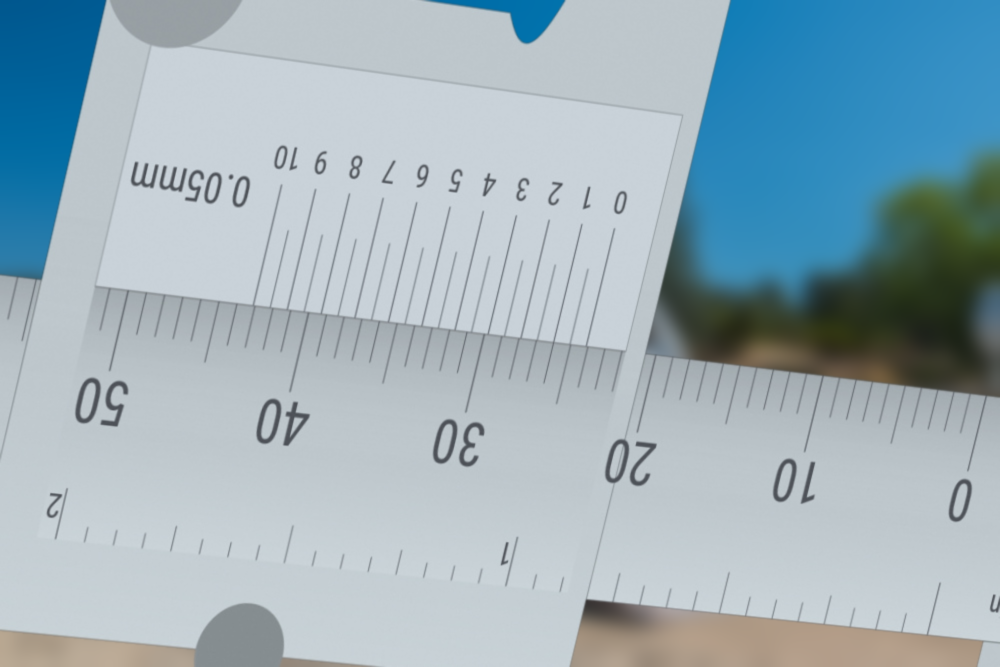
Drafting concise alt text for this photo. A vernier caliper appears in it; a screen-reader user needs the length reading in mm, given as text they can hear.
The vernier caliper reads 24.1 mm
